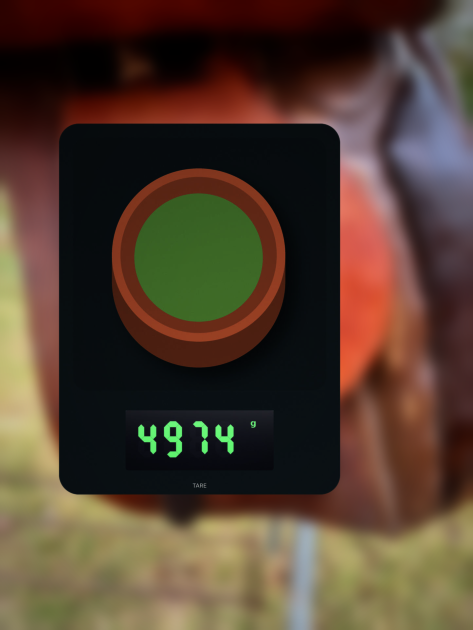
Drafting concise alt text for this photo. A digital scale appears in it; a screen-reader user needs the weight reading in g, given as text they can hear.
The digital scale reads 4974 g
